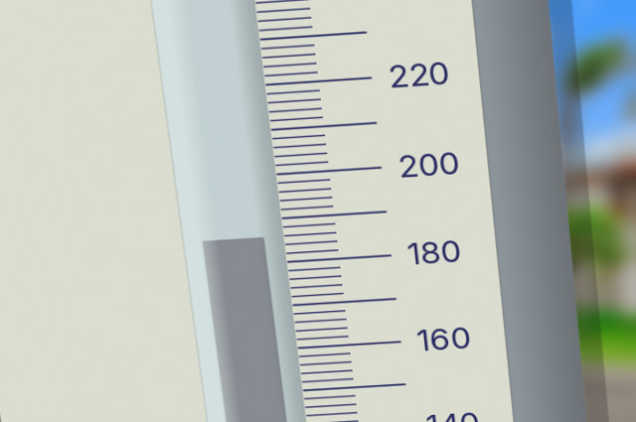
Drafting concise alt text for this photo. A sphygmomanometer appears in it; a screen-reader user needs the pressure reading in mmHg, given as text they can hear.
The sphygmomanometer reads 186 mmHg
